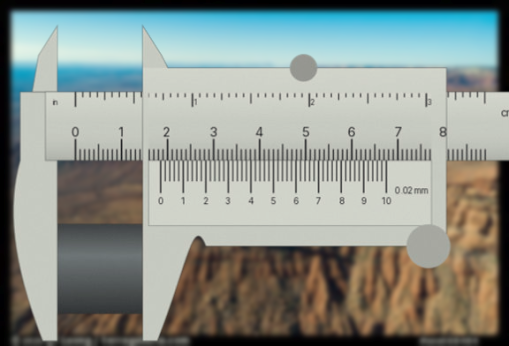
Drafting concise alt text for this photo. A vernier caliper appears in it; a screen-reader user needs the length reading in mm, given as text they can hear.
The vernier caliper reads 18.5 mm
